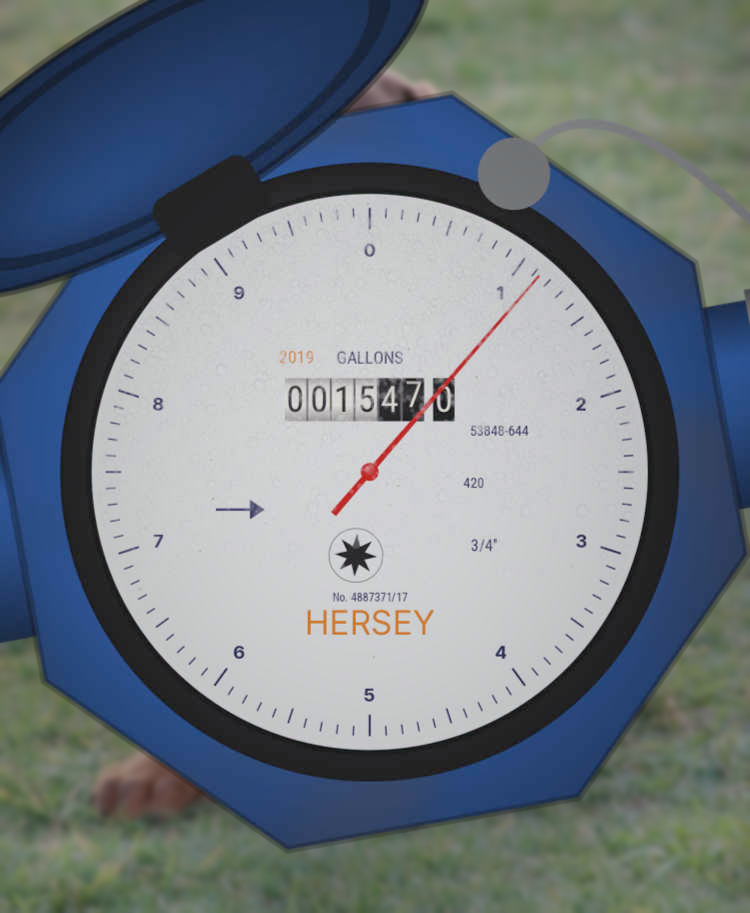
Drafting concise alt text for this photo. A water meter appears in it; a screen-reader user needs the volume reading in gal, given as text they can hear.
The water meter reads 15471.1 gal
